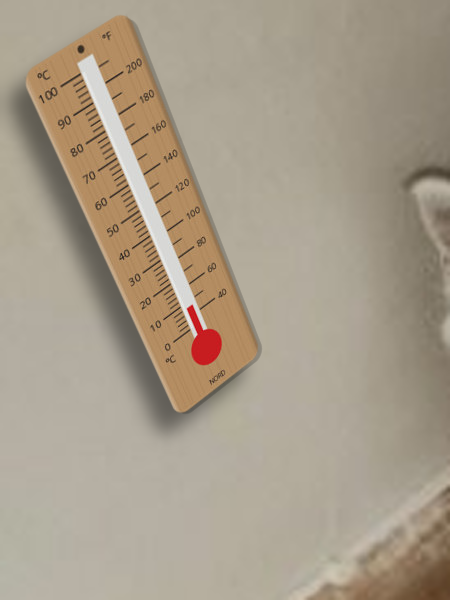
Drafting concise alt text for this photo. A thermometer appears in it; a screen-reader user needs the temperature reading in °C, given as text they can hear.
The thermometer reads 8 °C
